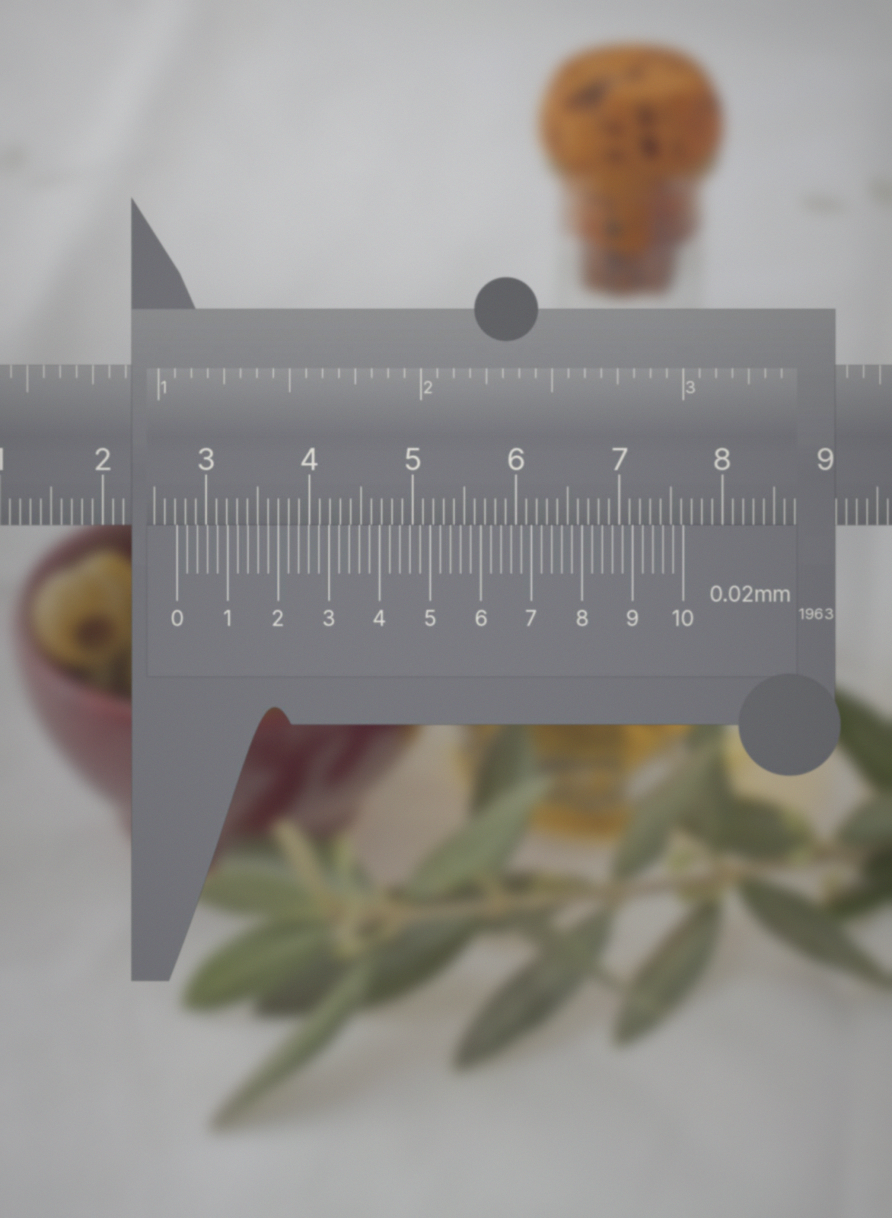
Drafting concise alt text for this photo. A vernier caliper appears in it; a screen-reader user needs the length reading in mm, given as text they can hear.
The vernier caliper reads 27.2 mm
